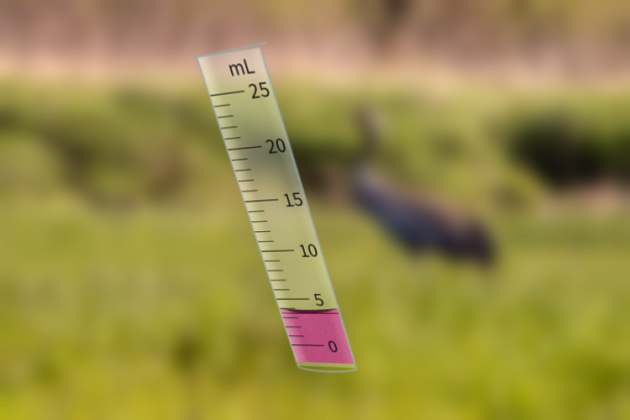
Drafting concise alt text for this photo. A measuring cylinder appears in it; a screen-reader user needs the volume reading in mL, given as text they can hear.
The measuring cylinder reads 3.5 mL
